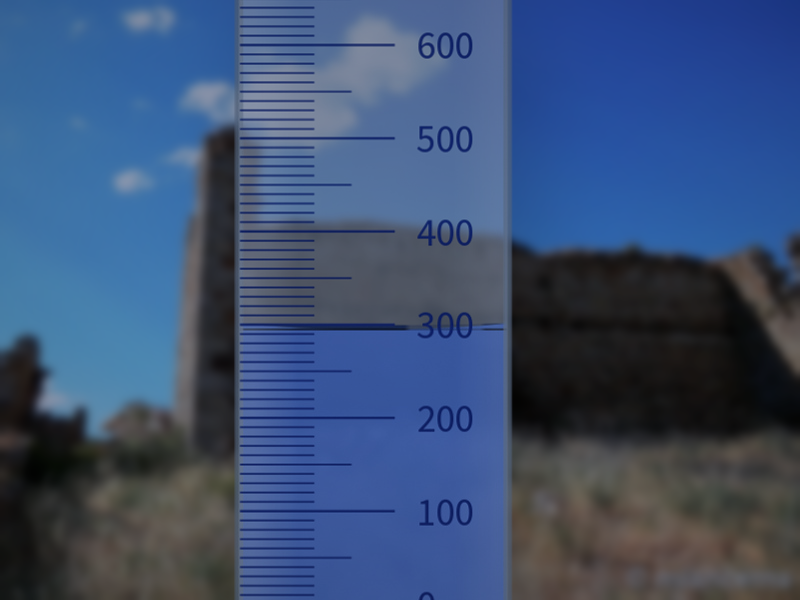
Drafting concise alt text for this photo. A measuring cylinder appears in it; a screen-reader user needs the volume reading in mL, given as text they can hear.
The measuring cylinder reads 295 mL
